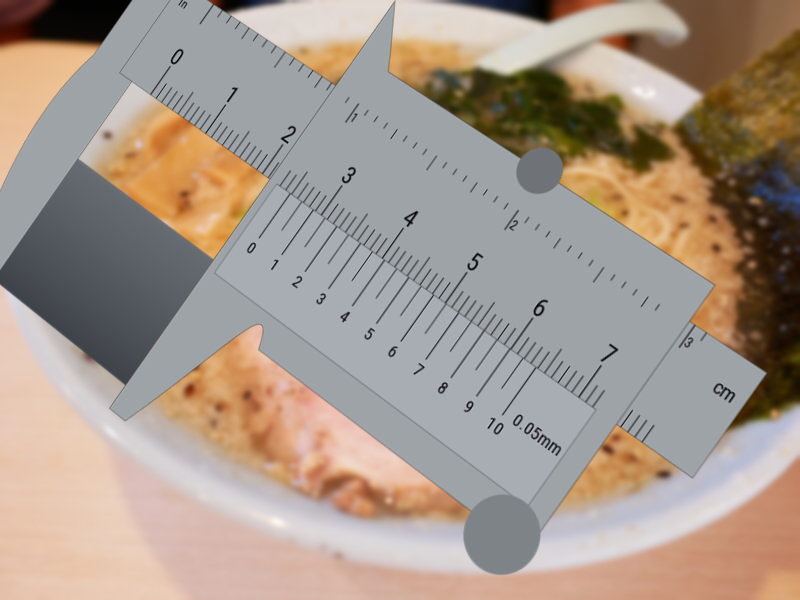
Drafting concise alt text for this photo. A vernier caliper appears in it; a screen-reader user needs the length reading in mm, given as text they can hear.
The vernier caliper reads 24.8 mm
